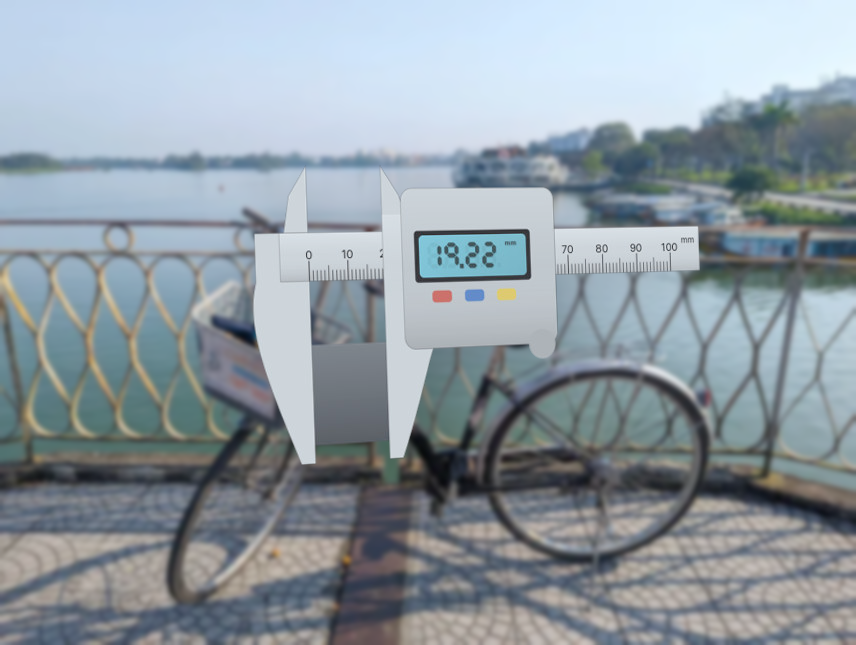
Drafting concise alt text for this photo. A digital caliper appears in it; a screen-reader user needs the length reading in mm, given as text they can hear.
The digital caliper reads 19.22 mm
